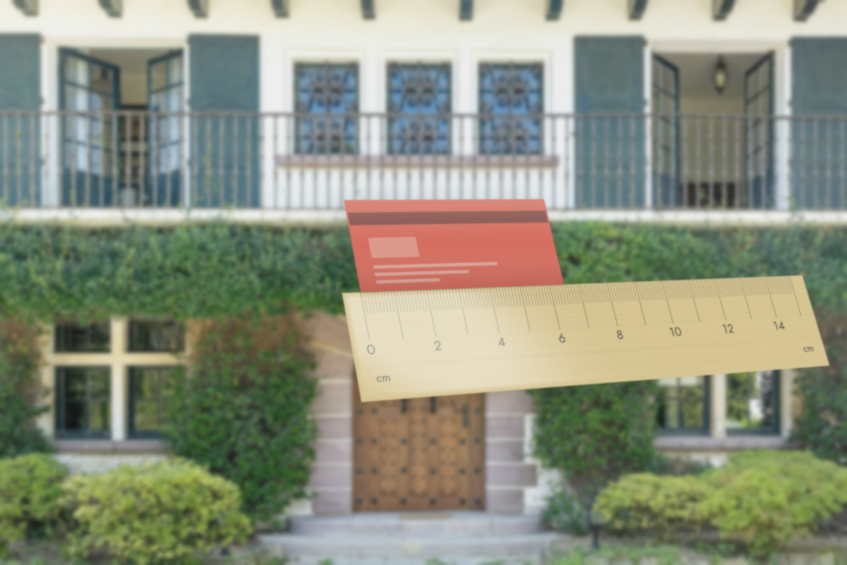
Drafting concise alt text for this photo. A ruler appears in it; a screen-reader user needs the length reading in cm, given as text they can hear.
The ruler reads 6.5 cm
